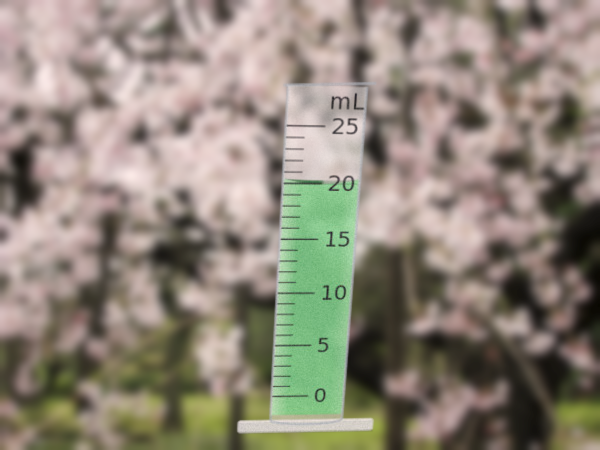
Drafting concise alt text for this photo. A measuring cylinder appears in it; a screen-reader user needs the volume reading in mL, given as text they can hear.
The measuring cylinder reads 20 mL
